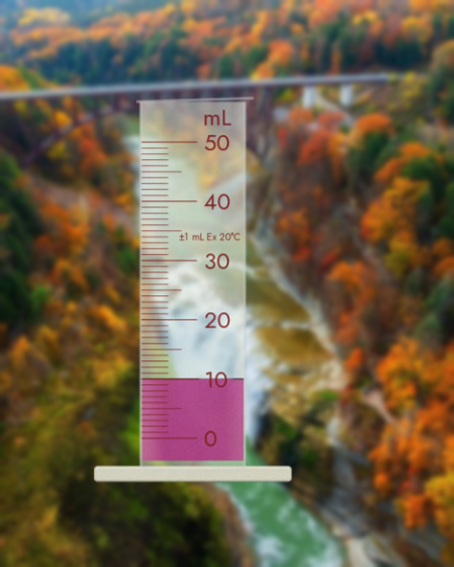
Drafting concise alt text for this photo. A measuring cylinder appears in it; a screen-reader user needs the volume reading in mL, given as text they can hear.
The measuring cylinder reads 10 mL
